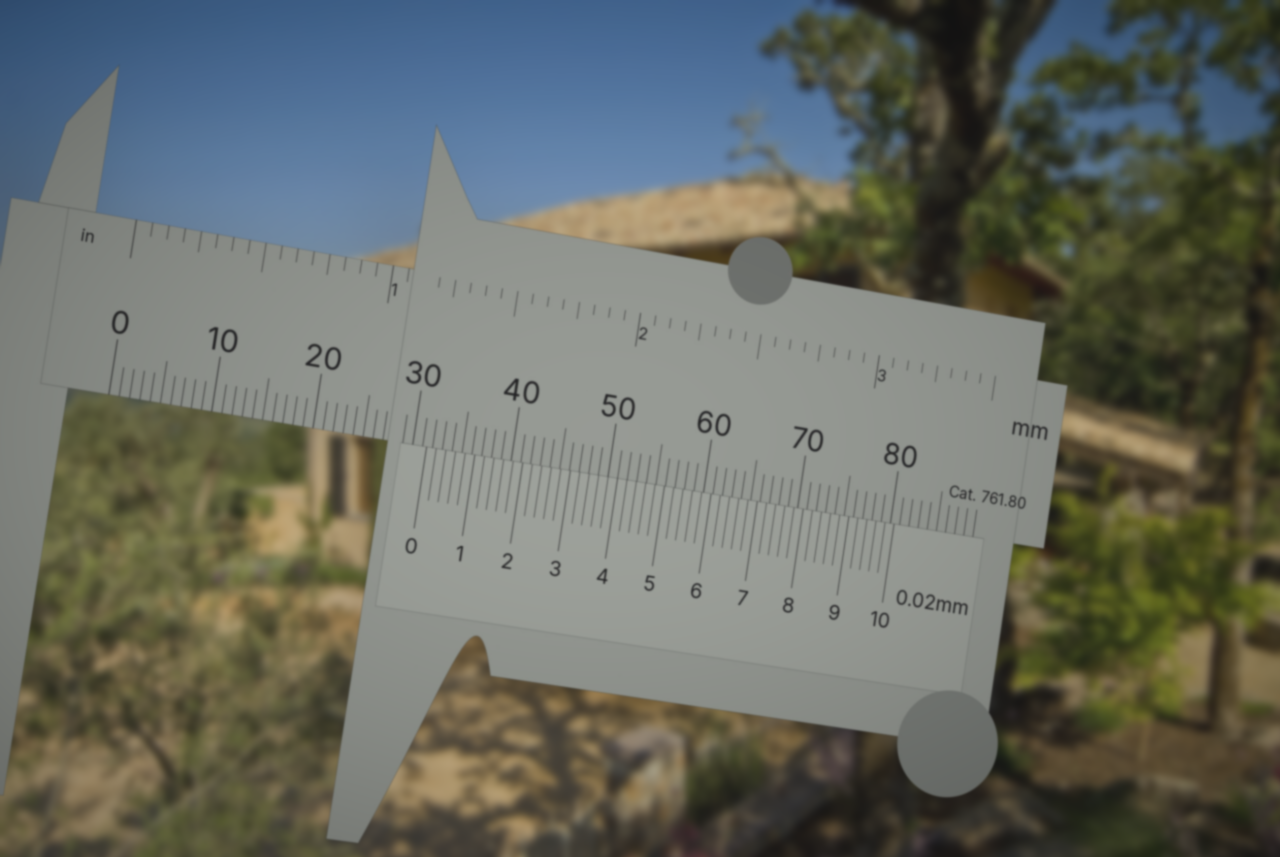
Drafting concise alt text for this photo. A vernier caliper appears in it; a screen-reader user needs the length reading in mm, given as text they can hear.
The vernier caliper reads 31.4 mm
